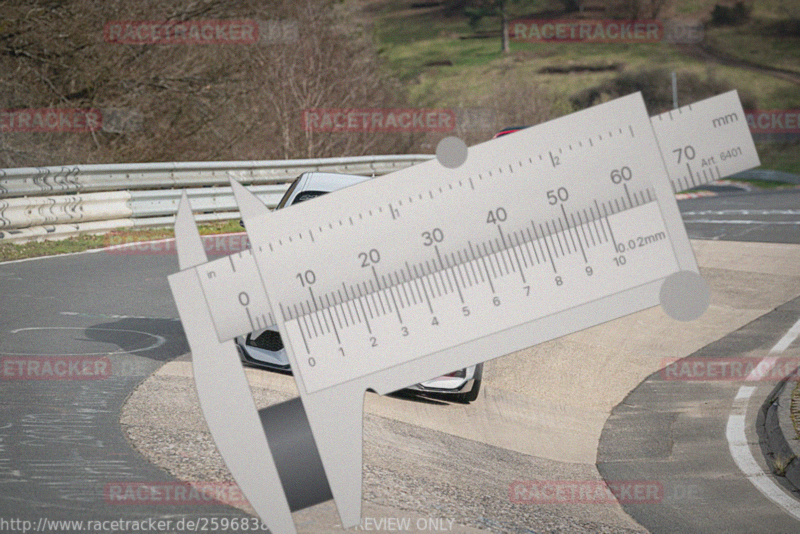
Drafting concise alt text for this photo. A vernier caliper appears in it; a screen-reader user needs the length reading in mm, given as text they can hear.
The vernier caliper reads 6.8 mm
